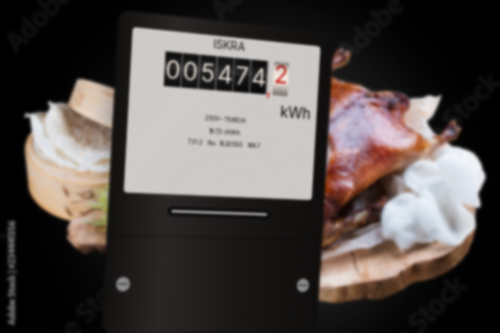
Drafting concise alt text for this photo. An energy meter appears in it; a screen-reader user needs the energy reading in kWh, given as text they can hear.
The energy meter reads 5474.2 kWh
